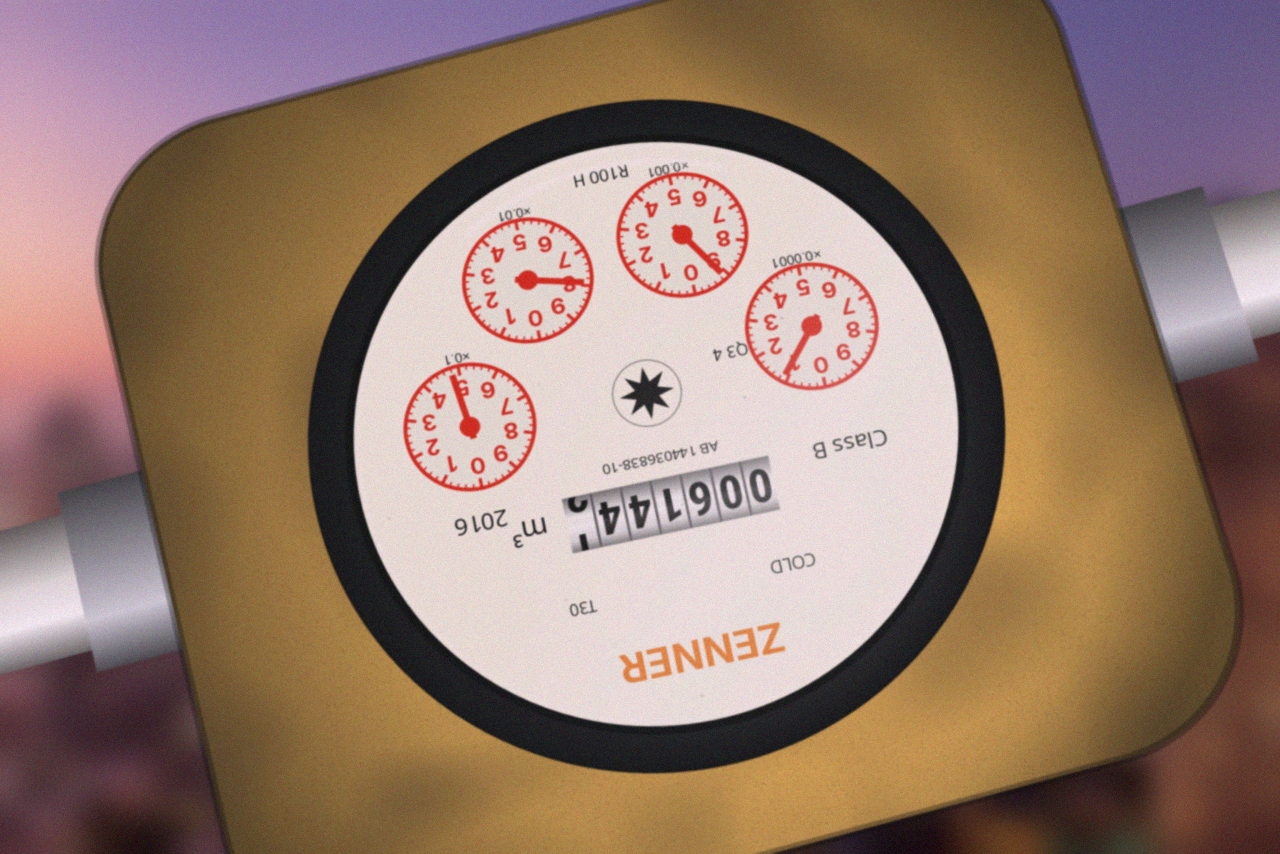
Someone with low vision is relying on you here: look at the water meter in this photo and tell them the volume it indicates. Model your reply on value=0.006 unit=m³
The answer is value=61441.4791 unit=m³
